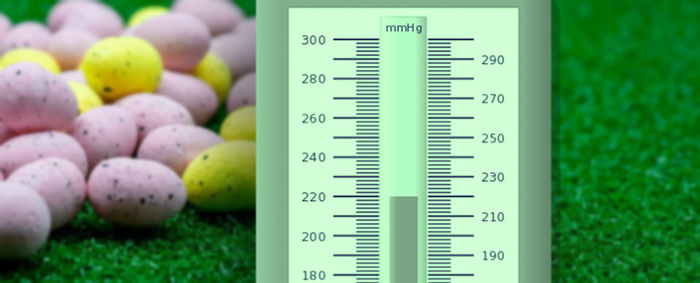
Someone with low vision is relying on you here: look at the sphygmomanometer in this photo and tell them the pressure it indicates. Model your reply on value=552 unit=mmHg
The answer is value=220 unit=mmHg
